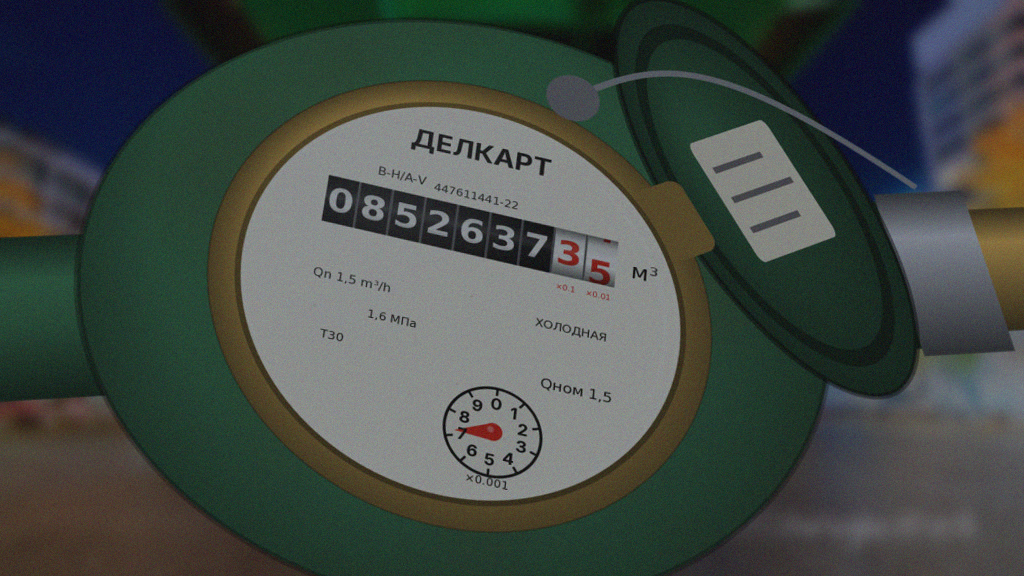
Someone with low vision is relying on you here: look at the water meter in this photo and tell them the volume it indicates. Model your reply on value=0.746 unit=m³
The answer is value=852637.347 unit=m³
